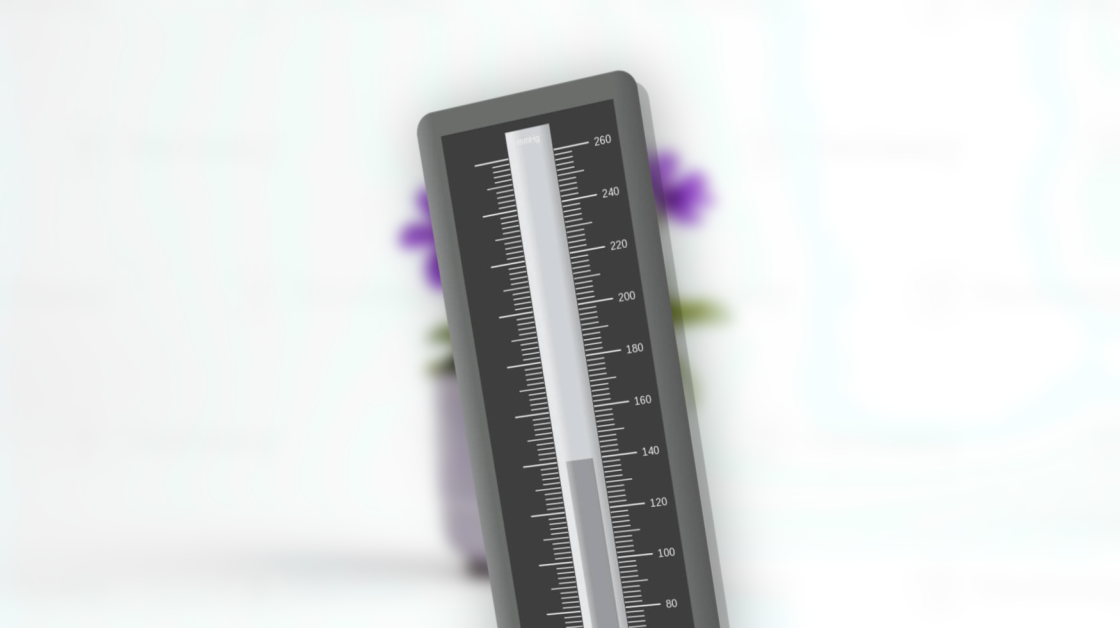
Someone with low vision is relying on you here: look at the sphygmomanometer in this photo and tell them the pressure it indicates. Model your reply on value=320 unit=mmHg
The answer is value=140 unit=mmHg
